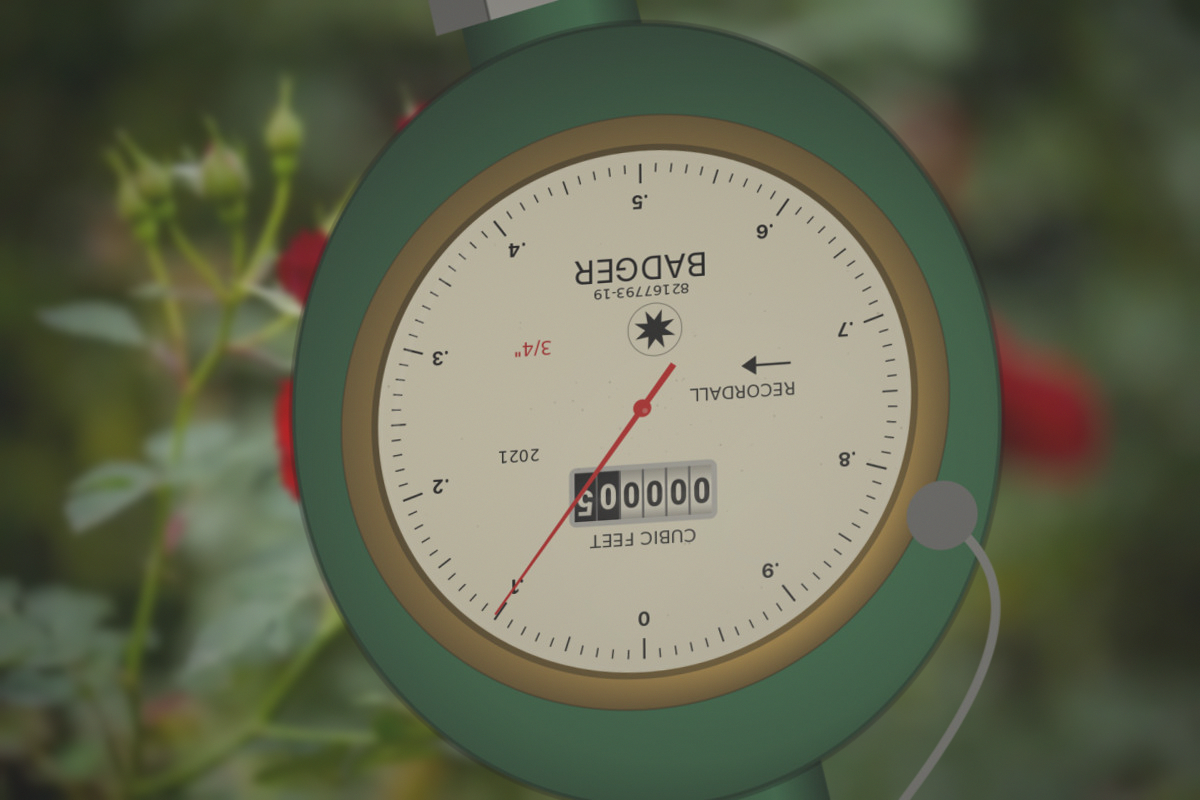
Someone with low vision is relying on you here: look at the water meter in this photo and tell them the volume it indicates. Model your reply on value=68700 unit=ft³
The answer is value=5.10 unit=ft³
